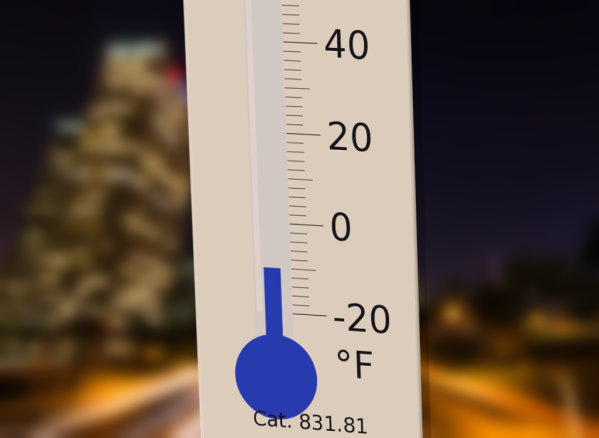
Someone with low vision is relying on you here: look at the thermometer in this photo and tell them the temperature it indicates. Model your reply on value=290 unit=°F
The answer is value=-10 unit=°F
